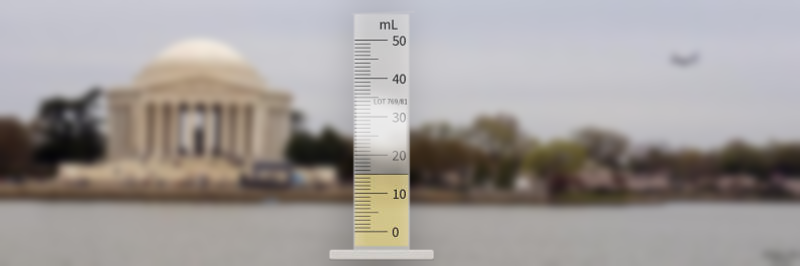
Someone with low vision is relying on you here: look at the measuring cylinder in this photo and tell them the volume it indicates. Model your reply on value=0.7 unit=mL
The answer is value=15 unit=mL
